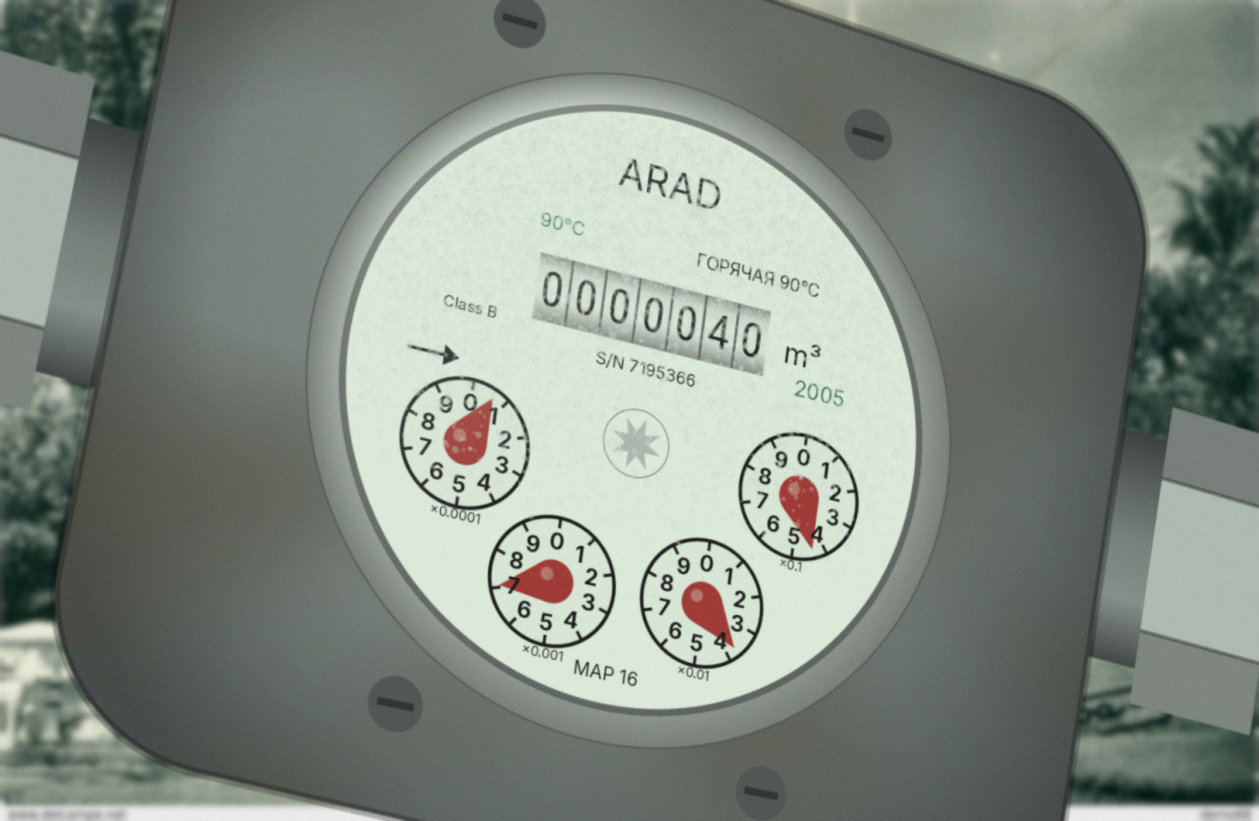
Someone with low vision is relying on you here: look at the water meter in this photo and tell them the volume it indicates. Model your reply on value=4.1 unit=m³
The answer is value=40.4370 unit=m³
